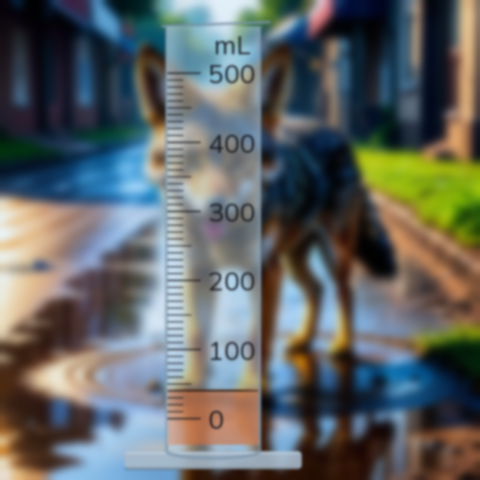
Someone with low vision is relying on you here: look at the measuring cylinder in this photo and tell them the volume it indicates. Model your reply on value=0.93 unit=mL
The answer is value=40 unit=mL
